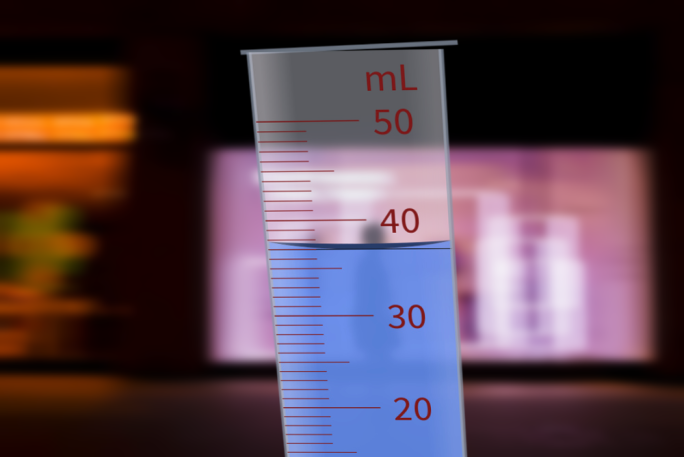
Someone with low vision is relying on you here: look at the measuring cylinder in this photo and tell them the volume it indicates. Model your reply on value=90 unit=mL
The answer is value=37 unit=mL
